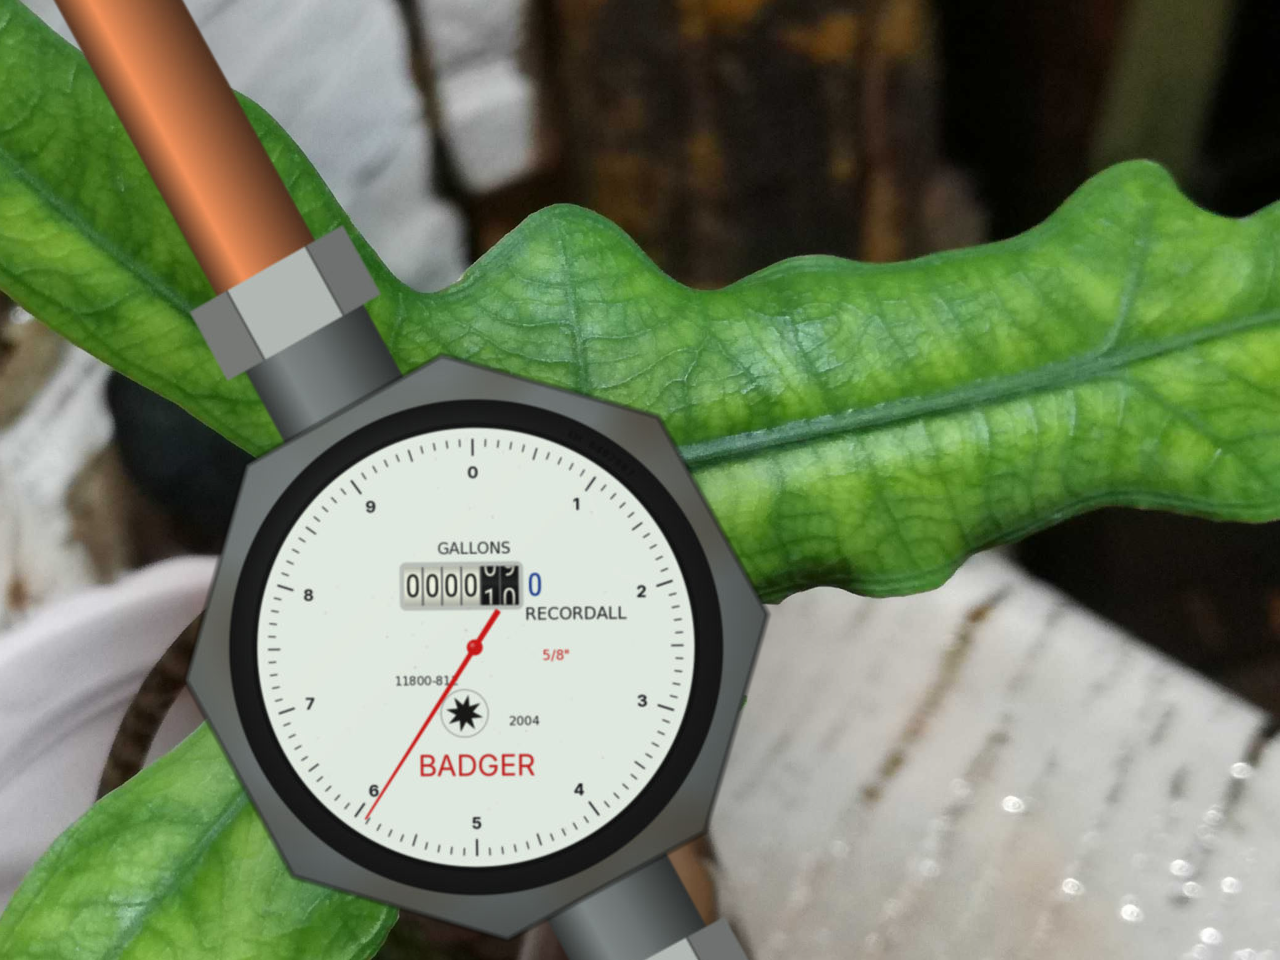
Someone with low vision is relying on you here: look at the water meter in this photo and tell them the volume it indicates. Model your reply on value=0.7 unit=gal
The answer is value=95.9 unit=gal
